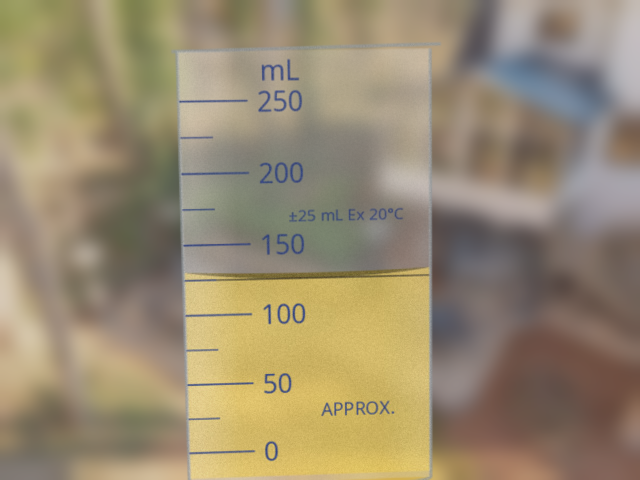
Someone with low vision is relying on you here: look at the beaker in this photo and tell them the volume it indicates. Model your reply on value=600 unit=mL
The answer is value=125 unit=mL
